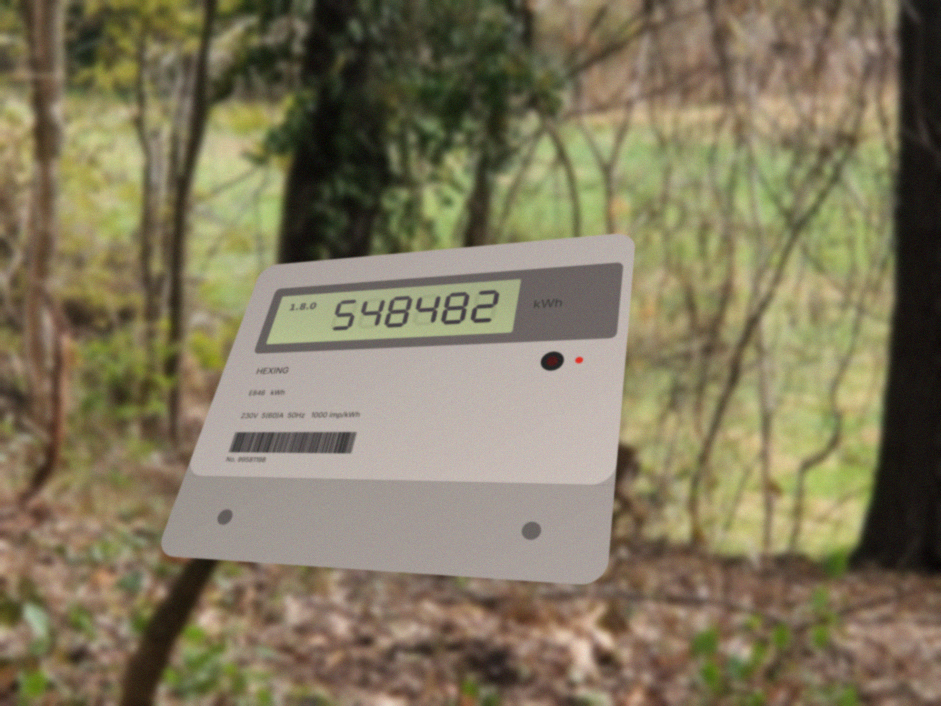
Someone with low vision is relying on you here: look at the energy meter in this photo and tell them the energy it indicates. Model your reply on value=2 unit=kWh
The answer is value=548482 unit=kWh
